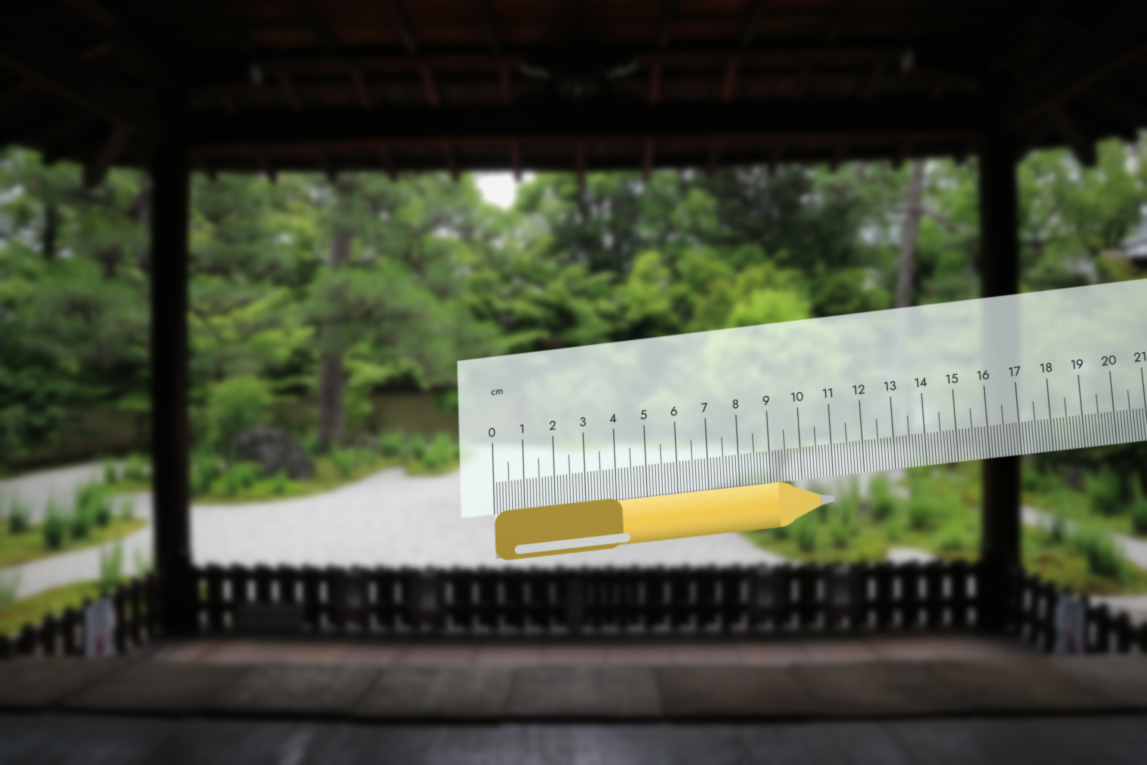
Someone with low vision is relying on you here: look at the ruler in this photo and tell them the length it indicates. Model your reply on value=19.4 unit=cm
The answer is value=11 unit=cm
